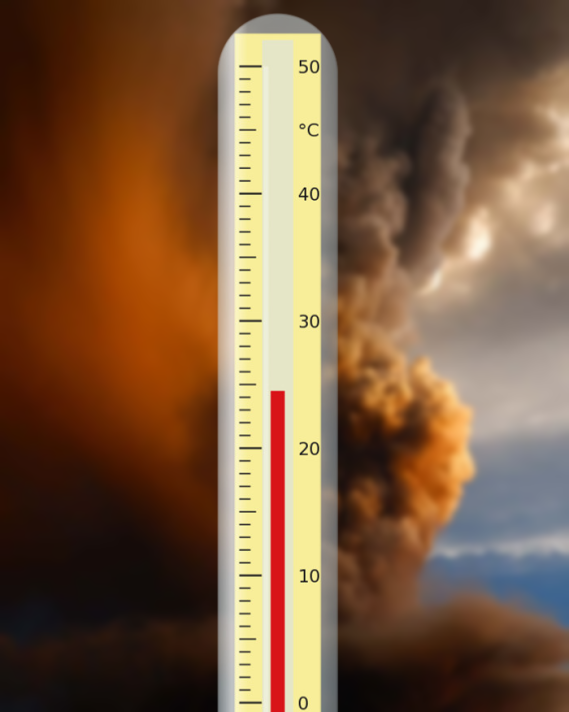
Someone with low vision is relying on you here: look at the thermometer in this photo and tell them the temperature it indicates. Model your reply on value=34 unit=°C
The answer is value=24.5 unit=°C
